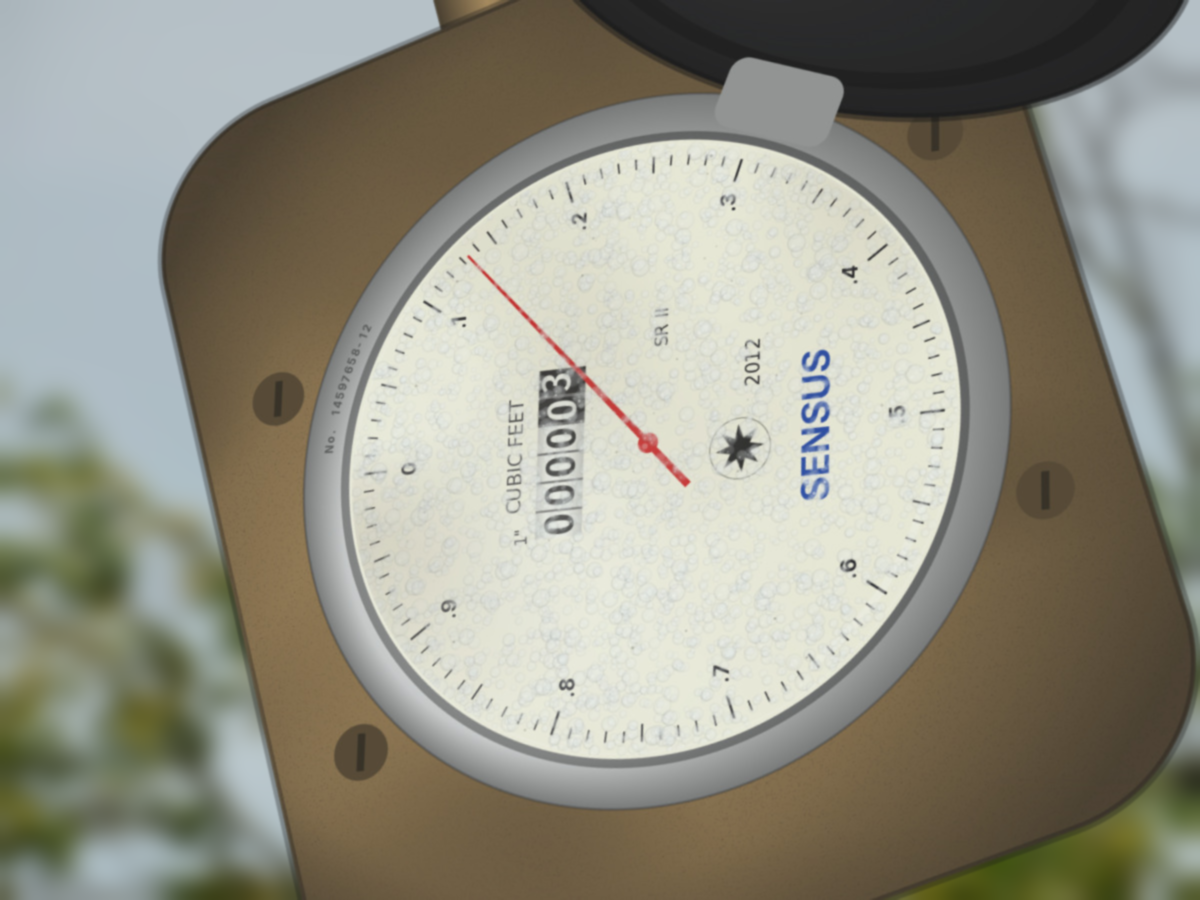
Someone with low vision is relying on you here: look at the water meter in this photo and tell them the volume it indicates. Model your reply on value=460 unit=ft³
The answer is value=3.13 unit=ft³
